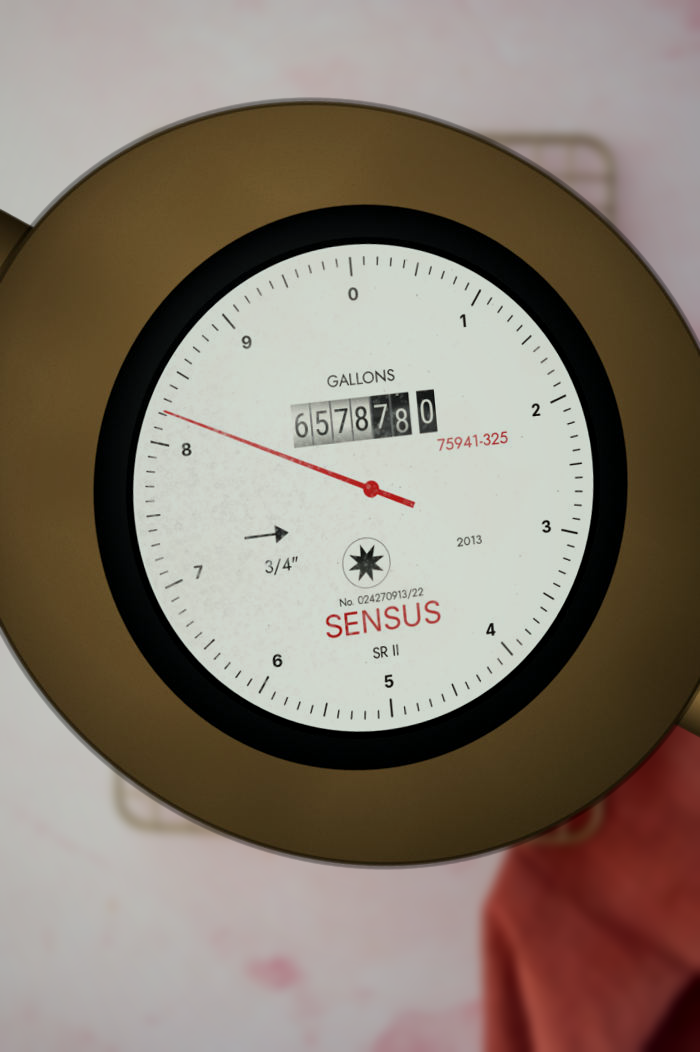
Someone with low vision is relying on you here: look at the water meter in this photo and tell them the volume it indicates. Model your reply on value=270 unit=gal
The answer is value=6578778.2 unit=gal
